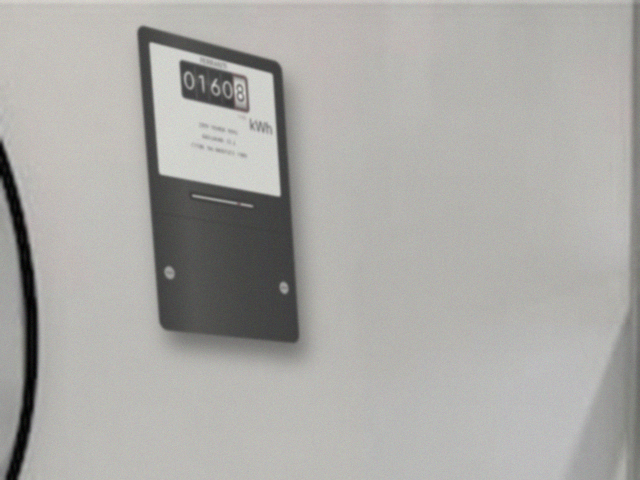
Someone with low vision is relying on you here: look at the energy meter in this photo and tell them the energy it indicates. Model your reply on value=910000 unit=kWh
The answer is value=160.8 unit=kWh
